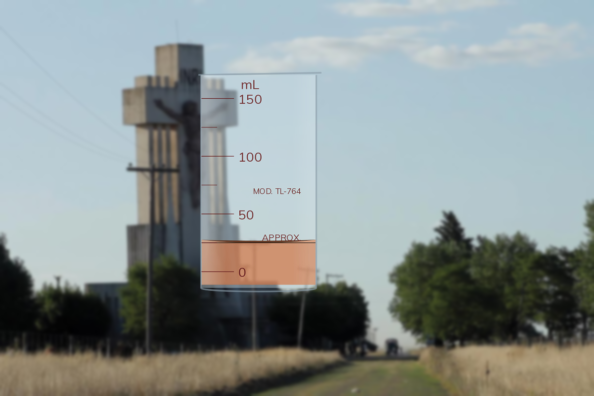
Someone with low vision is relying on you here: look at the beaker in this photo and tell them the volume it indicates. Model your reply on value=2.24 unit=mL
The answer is value=25 unit=mL
